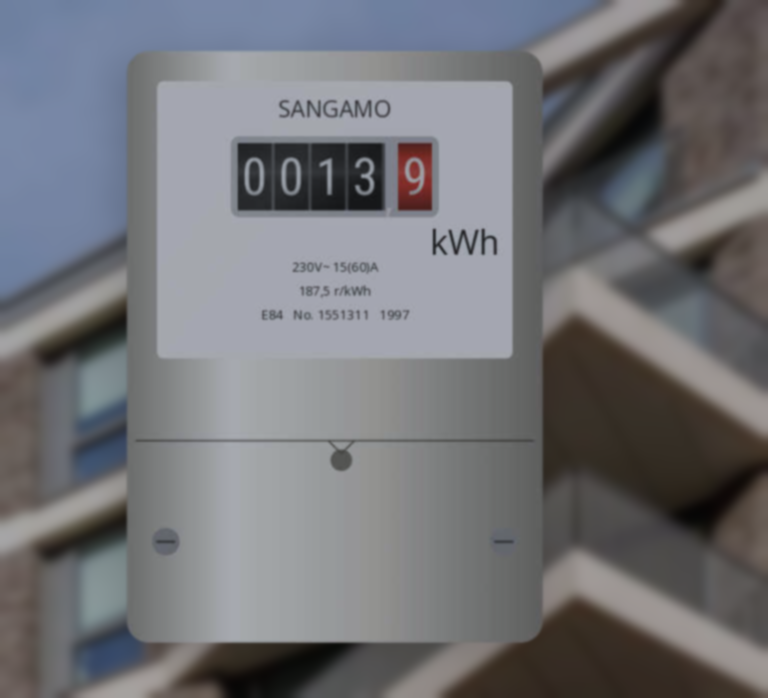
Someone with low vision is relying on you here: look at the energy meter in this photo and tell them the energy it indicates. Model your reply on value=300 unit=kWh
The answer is value=13.9 unit=kWh
